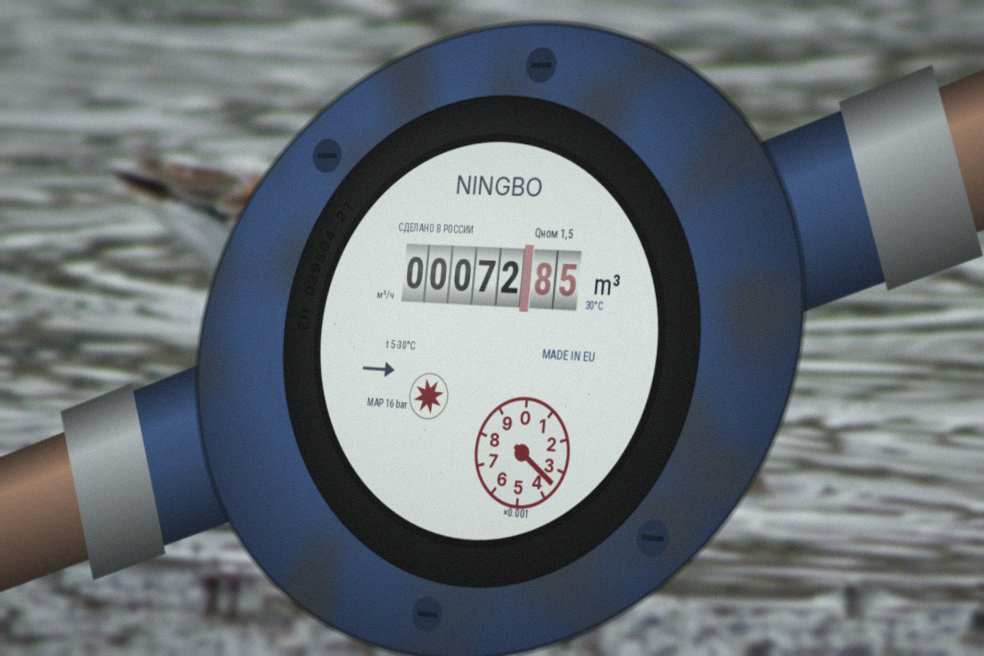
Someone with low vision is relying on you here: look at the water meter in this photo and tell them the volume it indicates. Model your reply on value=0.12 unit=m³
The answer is value=72.853 unit=m³
